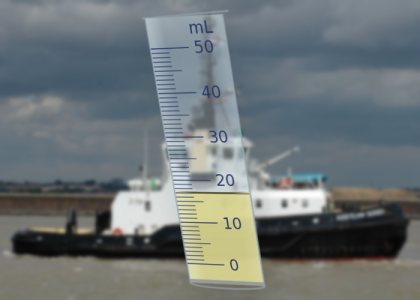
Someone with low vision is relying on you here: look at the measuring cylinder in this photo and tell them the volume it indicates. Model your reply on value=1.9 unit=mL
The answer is value=17 unit=mL
